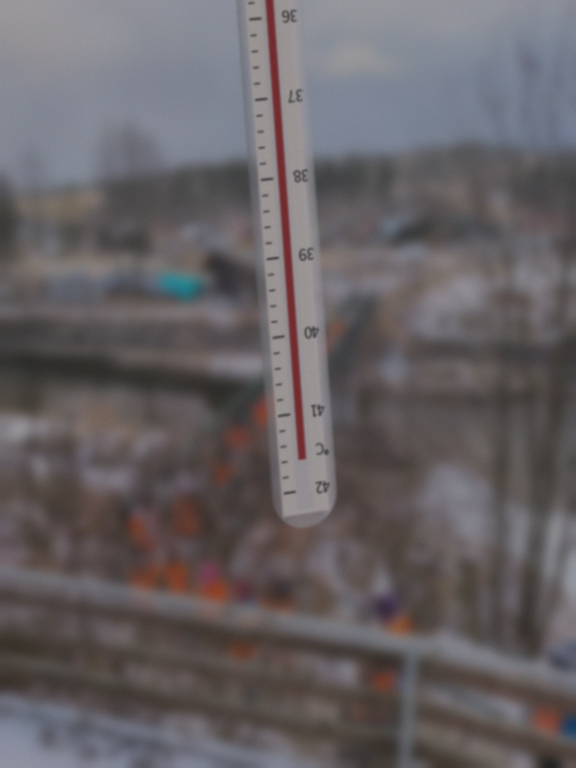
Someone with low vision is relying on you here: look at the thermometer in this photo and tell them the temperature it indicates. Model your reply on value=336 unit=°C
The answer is value=41.6 unit=°C
